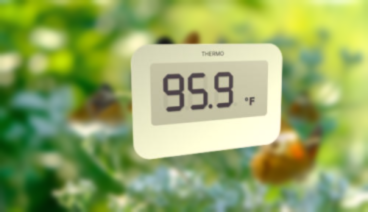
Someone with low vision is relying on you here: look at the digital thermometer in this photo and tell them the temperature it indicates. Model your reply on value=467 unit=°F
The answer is value=95.9 unit=°F
